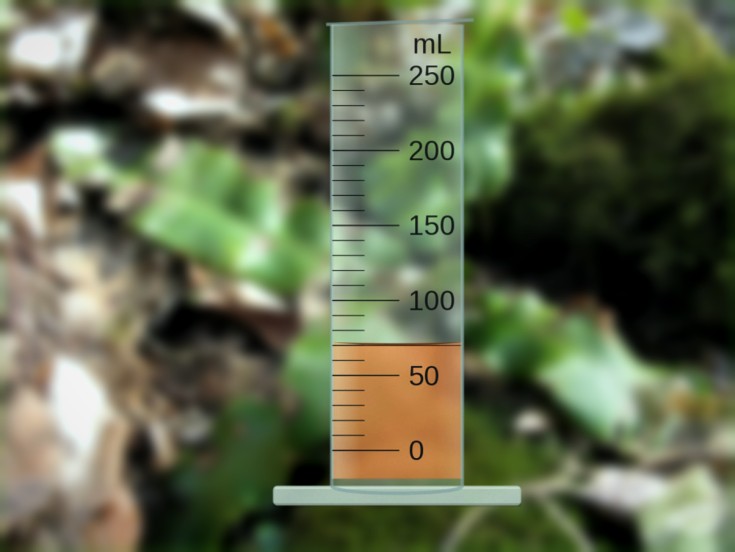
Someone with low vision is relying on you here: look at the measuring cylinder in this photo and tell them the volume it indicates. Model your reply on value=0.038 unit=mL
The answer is value=70 unit=mL
